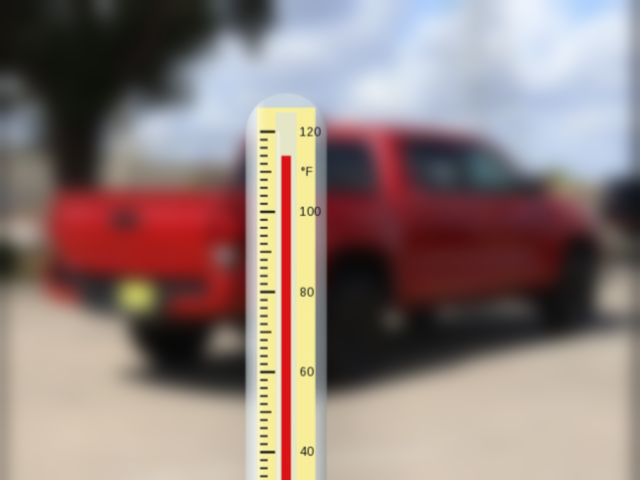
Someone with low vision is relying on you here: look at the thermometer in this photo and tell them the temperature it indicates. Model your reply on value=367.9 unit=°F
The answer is value=114 unit=°F
